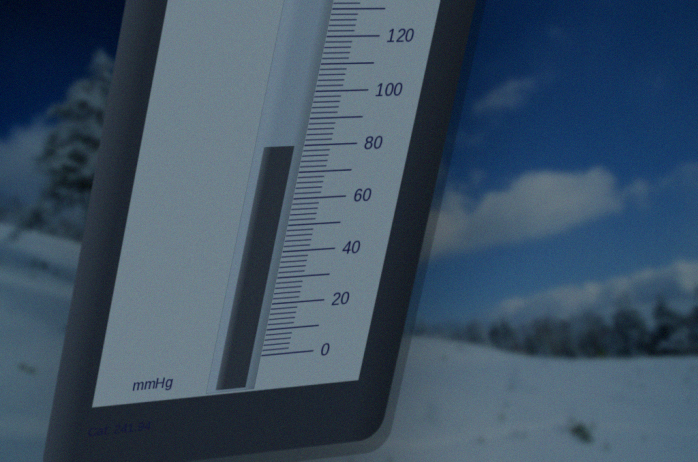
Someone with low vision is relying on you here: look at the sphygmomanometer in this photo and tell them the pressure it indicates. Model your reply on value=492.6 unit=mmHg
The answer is value=80 unit=mmHg
